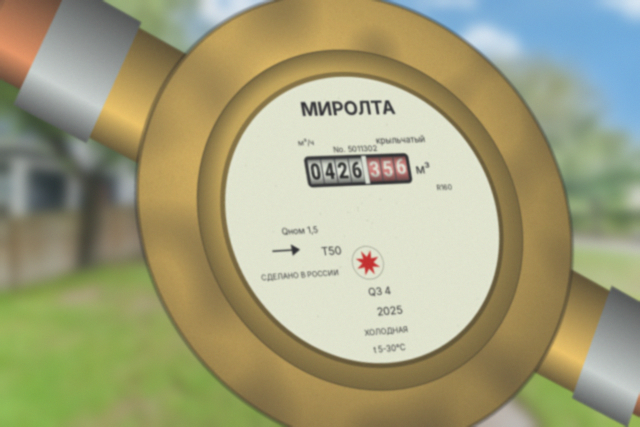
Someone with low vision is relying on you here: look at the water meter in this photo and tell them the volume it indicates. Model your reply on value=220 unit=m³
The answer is value=426.356 unit=m³
